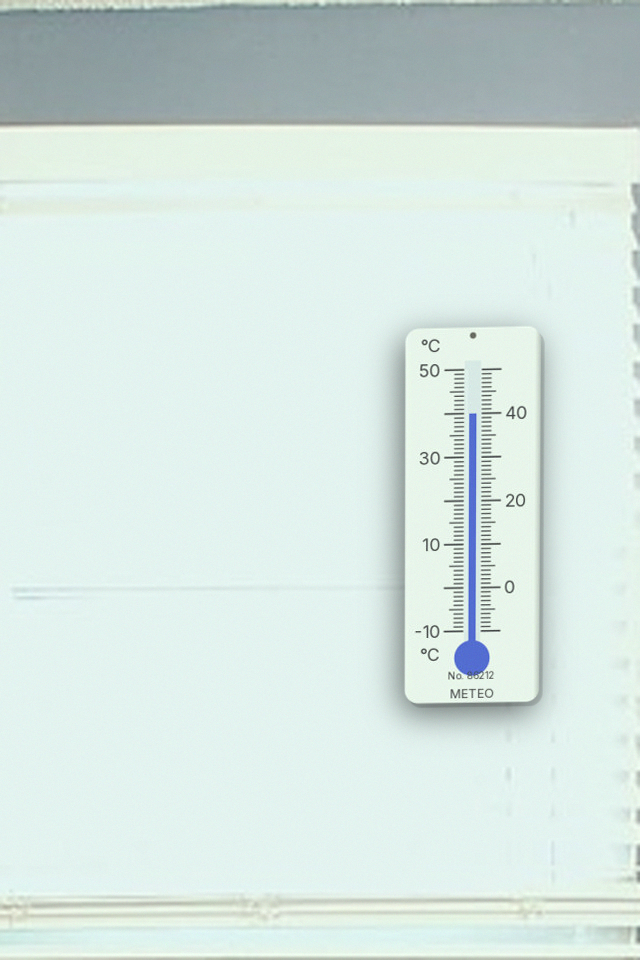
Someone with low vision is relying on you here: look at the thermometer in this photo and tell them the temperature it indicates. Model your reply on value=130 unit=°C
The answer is value=40 unit=°C
